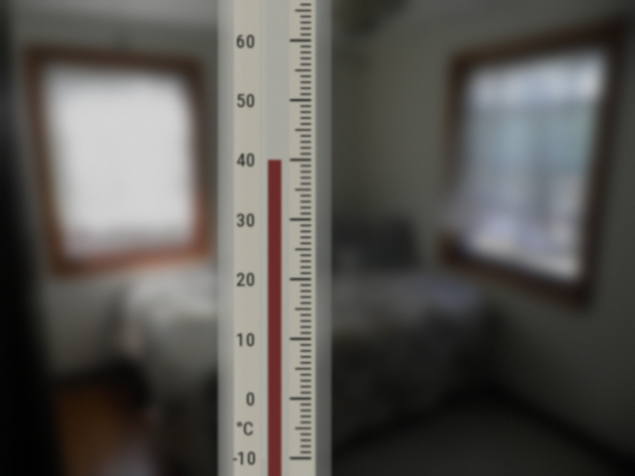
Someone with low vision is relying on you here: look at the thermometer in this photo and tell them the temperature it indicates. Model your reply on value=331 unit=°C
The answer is value=40 unit=°C
